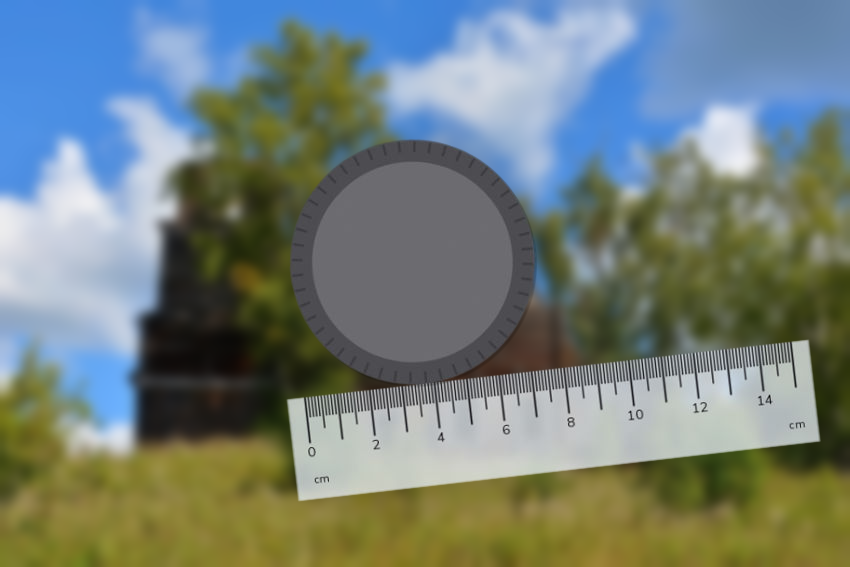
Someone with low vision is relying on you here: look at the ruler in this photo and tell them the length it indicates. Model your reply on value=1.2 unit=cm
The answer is value=7.5 unit=cm
